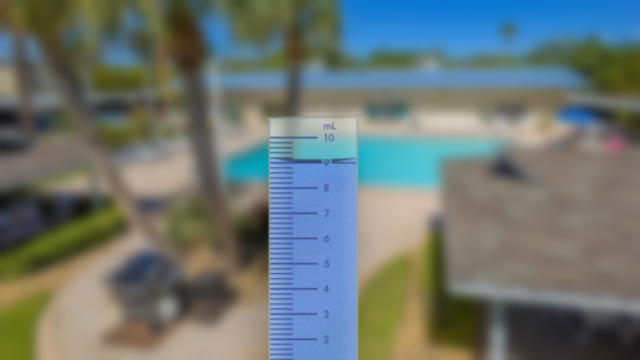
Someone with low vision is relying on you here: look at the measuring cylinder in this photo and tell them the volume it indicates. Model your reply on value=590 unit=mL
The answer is value=9 unit=mL
